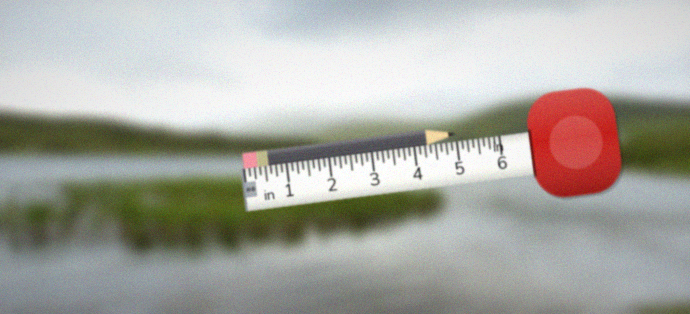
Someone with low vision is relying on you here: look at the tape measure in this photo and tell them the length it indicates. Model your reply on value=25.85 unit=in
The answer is value=5 unit=in
